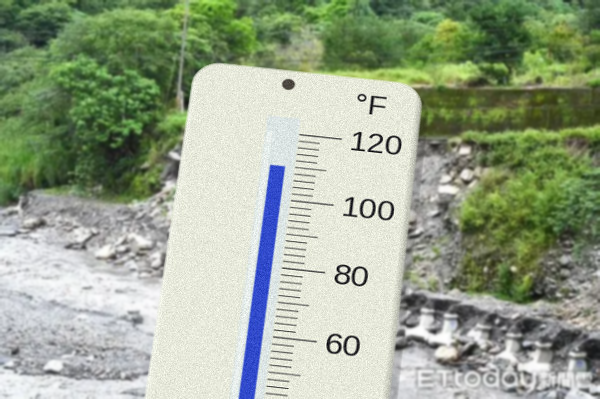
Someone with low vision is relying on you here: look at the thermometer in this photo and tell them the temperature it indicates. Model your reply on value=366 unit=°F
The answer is value=110 unit=°F
